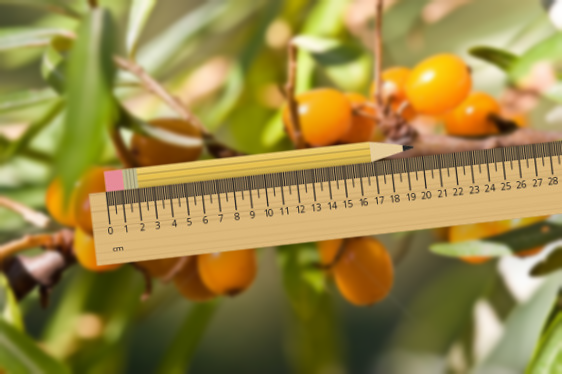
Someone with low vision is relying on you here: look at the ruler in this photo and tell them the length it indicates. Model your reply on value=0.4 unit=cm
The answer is value=19.5 unit=cm
